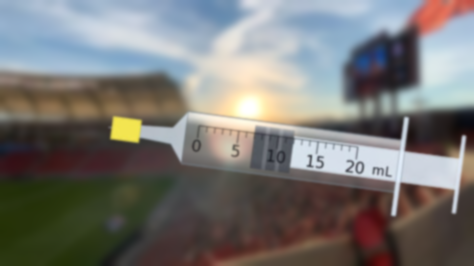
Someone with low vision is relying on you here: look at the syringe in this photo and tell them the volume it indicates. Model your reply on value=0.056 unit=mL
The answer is value=7 unit=mL
